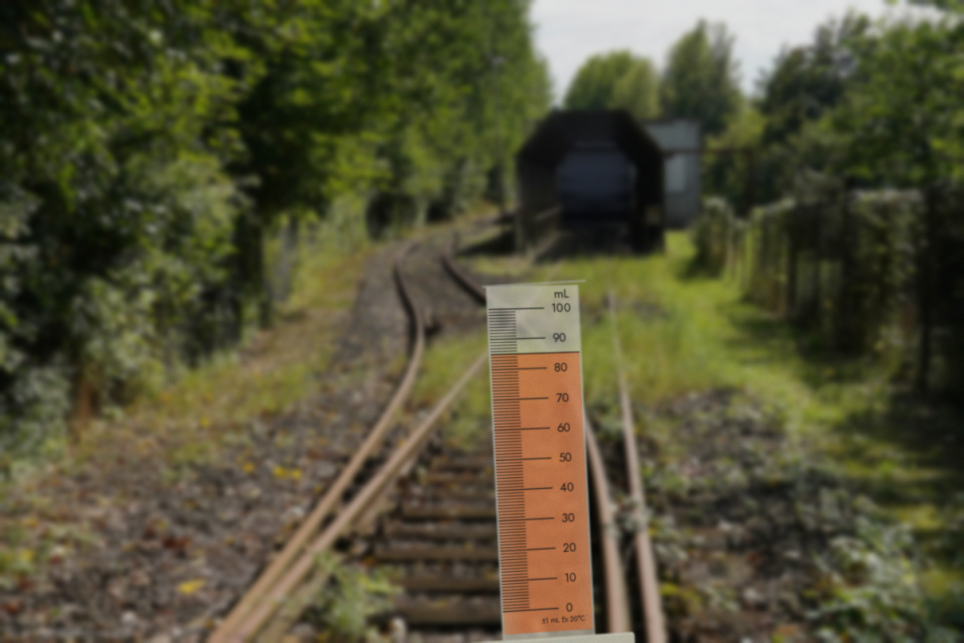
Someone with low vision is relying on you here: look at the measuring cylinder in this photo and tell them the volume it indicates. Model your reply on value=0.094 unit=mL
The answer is value=85 unit=mL
